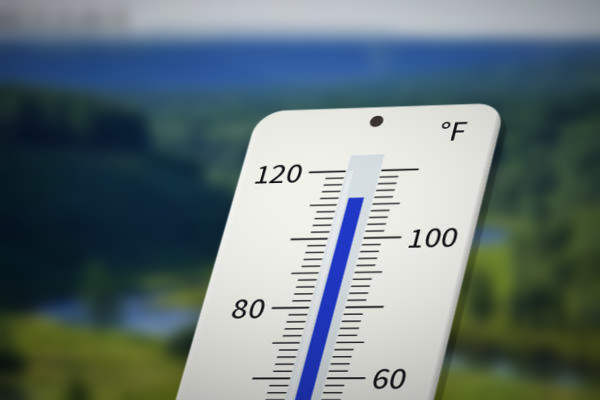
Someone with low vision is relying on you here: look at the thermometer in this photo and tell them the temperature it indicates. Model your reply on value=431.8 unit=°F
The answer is value=112 unit=°F
